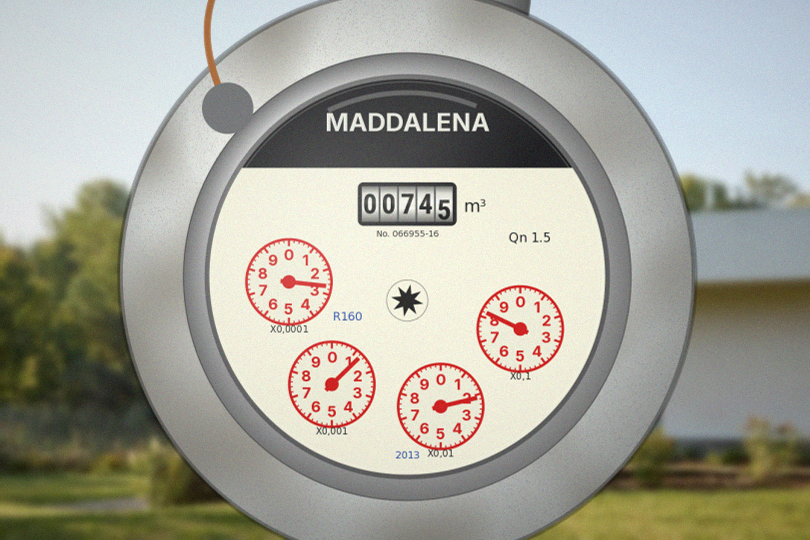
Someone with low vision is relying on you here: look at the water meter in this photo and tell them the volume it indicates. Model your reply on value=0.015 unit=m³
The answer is value=744.8212 unit=m³
